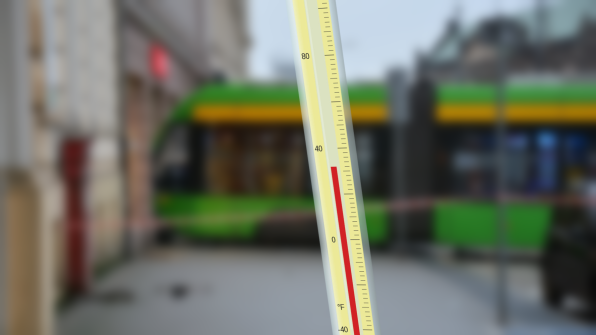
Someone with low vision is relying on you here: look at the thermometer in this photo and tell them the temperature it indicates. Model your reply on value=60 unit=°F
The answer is value=32 unit=°F
